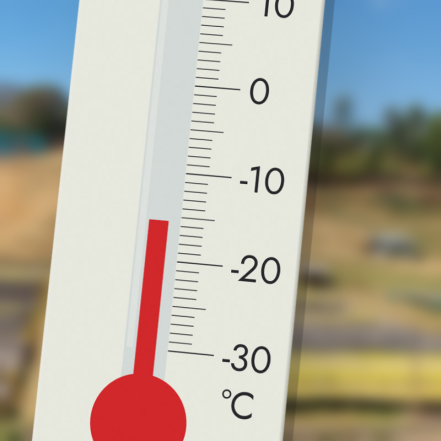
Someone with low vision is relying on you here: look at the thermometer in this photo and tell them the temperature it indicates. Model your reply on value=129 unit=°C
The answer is value=-15.5 unit=°C
